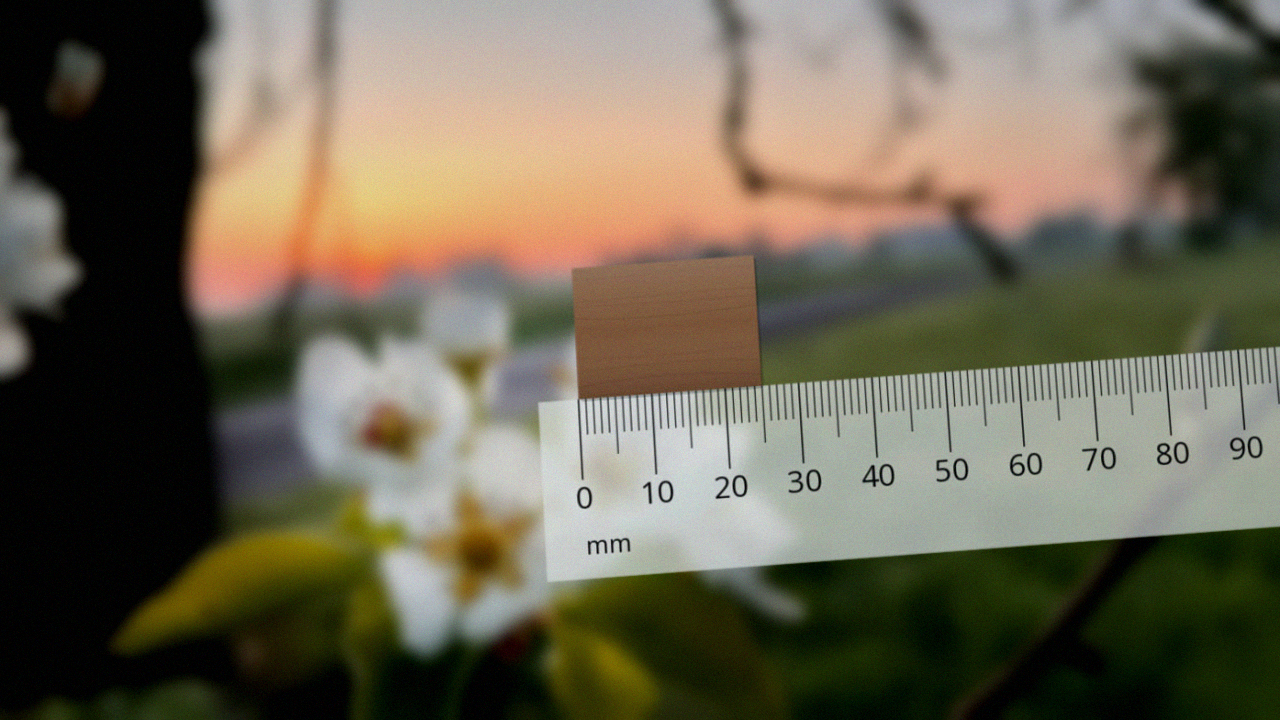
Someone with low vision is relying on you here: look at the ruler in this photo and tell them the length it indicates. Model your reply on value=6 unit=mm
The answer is value=25 unit=mm
